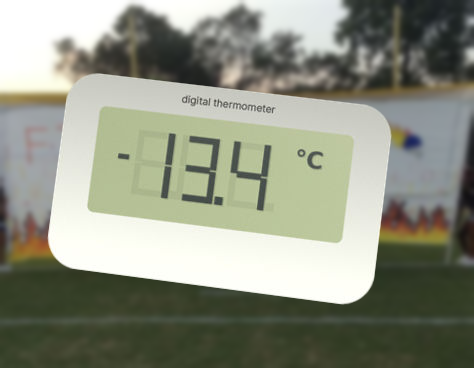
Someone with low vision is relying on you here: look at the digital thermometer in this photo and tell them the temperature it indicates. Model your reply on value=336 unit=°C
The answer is value=-13.4 unit=°C
